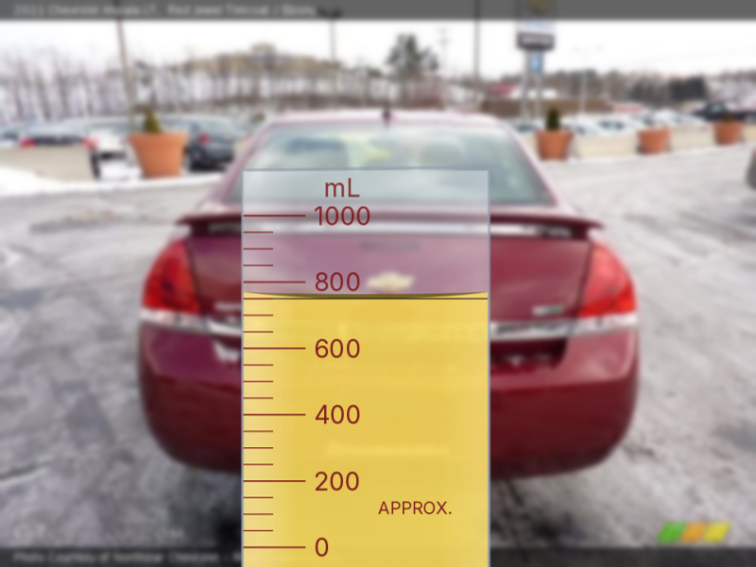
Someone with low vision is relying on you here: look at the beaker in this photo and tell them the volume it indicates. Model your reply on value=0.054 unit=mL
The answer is value=750 unit=mL
